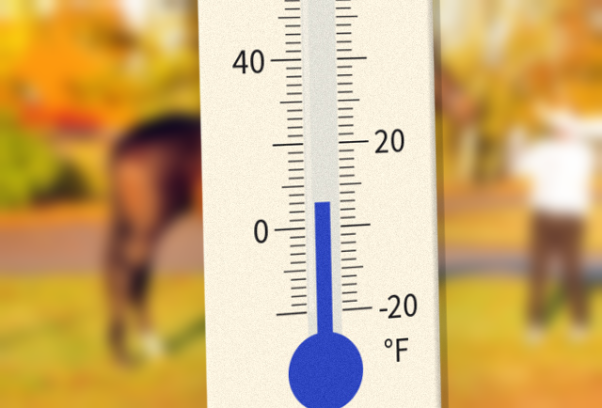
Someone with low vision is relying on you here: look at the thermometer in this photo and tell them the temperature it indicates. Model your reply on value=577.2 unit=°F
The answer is value=6 unit=°F
